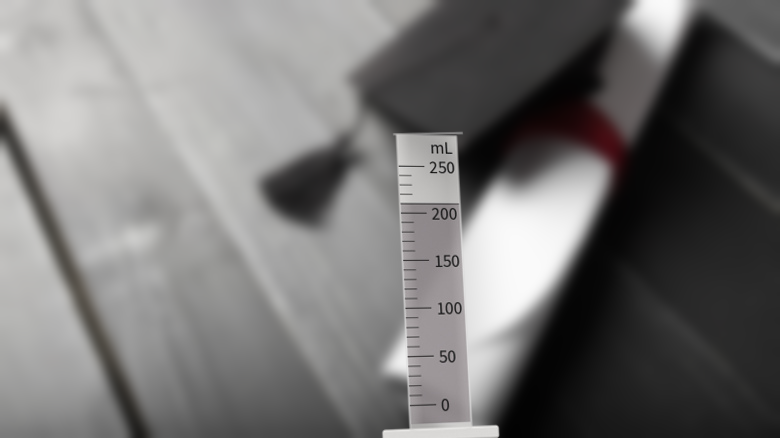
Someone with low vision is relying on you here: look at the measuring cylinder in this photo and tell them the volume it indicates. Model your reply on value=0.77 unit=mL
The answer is value=210 unit=mL
